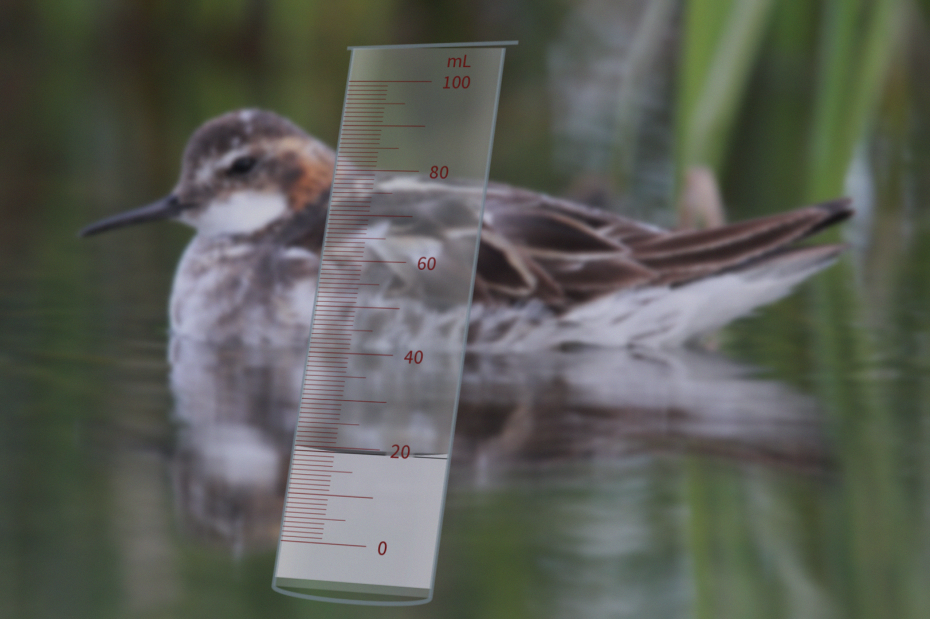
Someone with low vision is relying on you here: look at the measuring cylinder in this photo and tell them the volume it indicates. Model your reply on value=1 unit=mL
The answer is value=19 unit=mL
